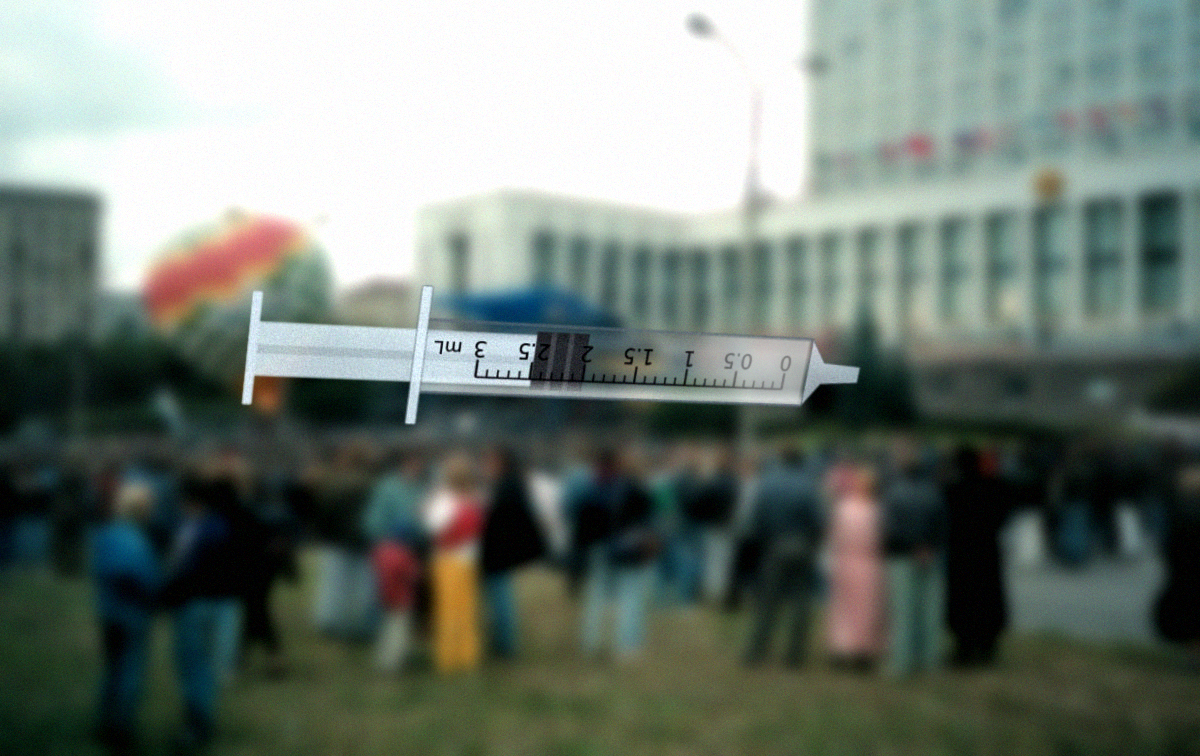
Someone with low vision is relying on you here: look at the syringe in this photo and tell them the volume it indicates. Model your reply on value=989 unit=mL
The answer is value=2 unit=mL
